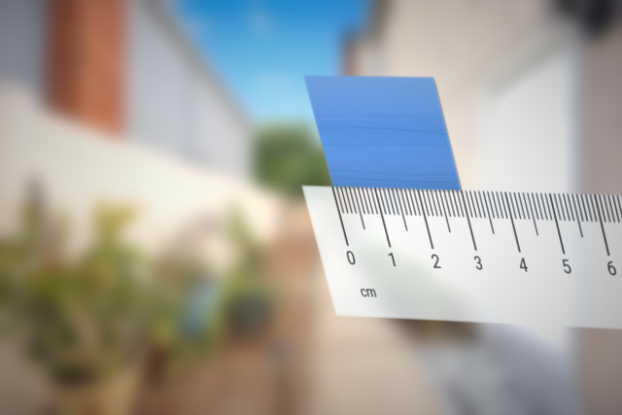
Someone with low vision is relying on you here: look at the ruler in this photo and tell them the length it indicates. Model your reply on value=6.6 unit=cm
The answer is value=3 unit=cm
